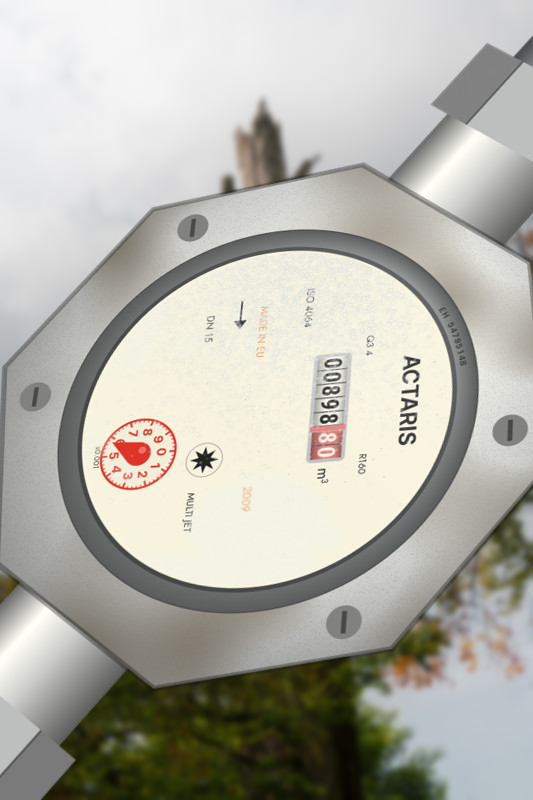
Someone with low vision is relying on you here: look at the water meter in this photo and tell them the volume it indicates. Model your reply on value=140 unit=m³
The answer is value=898.805 unit=m³
